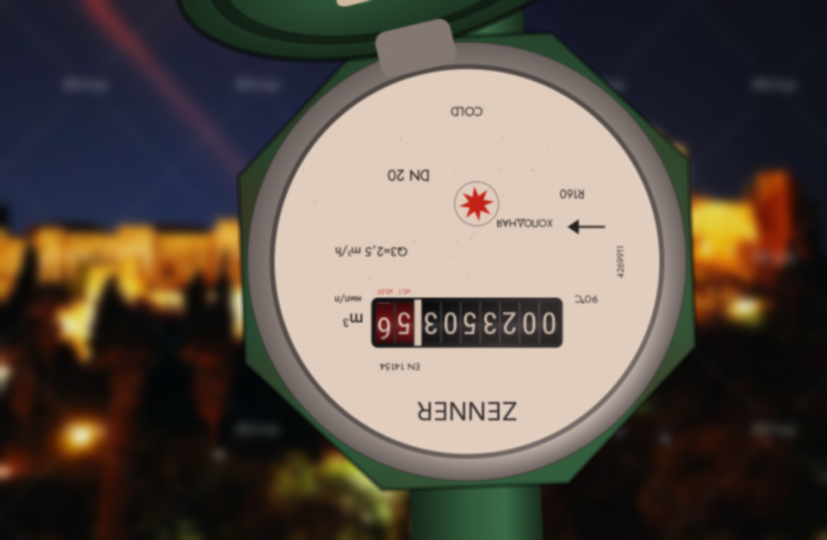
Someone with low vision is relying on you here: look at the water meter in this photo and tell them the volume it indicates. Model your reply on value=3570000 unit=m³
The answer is value=23503.56 unit=m³
